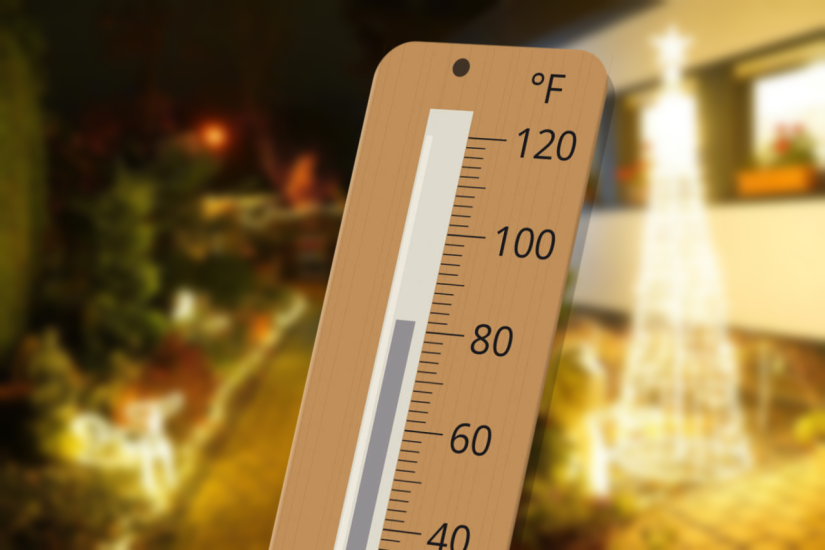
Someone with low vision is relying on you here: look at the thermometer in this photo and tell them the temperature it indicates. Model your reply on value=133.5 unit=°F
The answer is value=82 unit=°F
